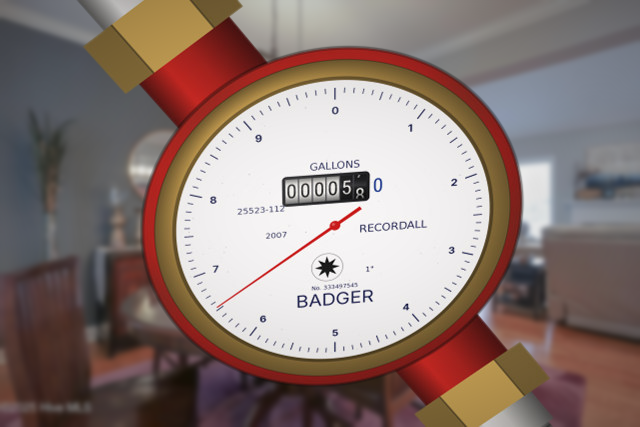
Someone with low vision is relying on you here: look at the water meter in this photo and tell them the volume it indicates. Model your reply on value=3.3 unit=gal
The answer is value=576.5 unit=gal
